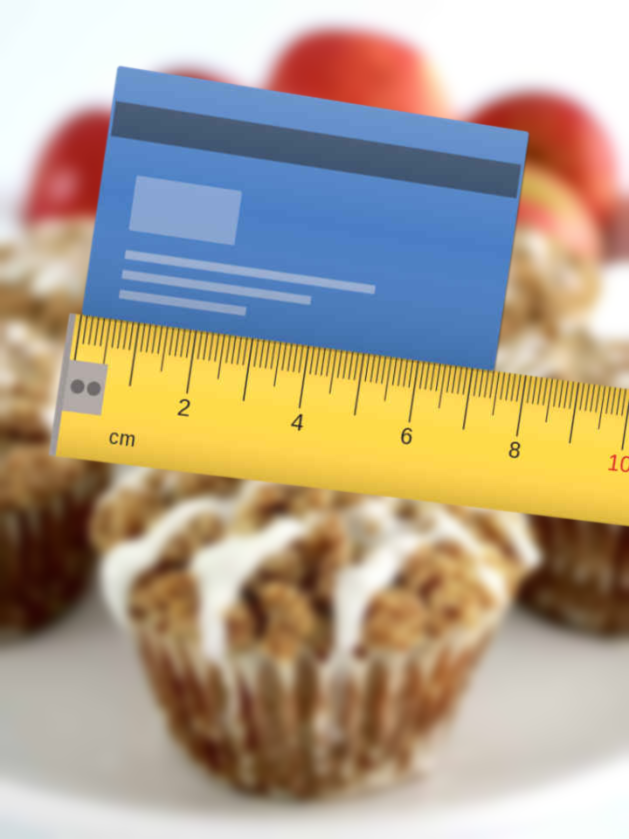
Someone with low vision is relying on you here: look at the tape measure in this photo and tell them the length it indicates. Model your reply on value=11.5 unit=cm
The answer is value=7.4 unit=cm
